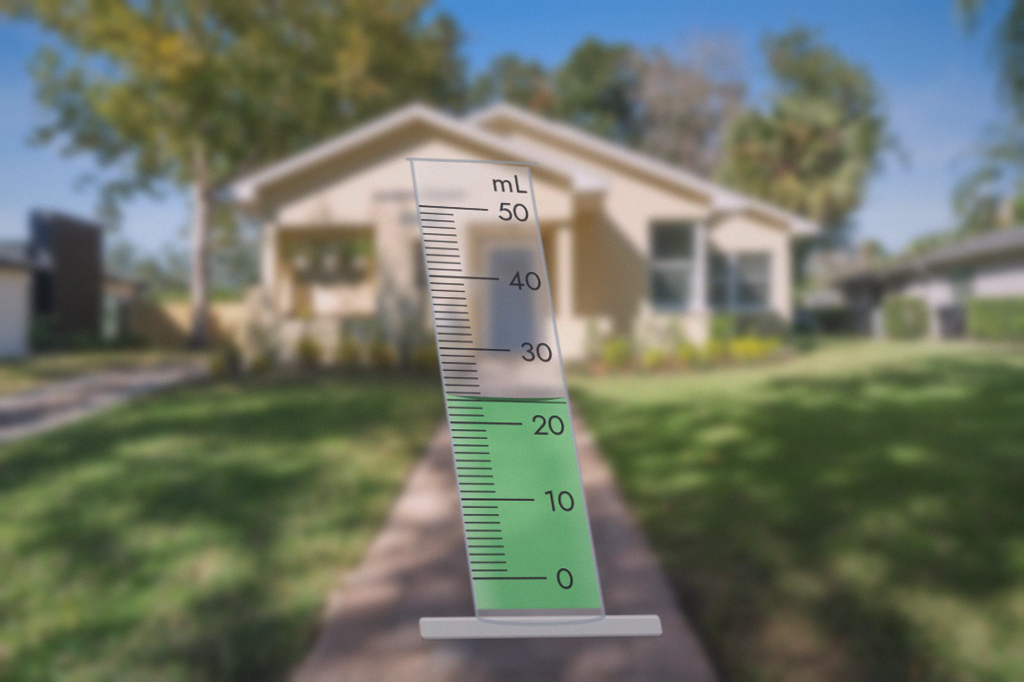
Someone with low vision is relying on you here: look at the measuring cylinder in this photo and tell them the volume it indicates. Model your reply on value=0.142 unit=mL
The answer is value=23 unit=mL
